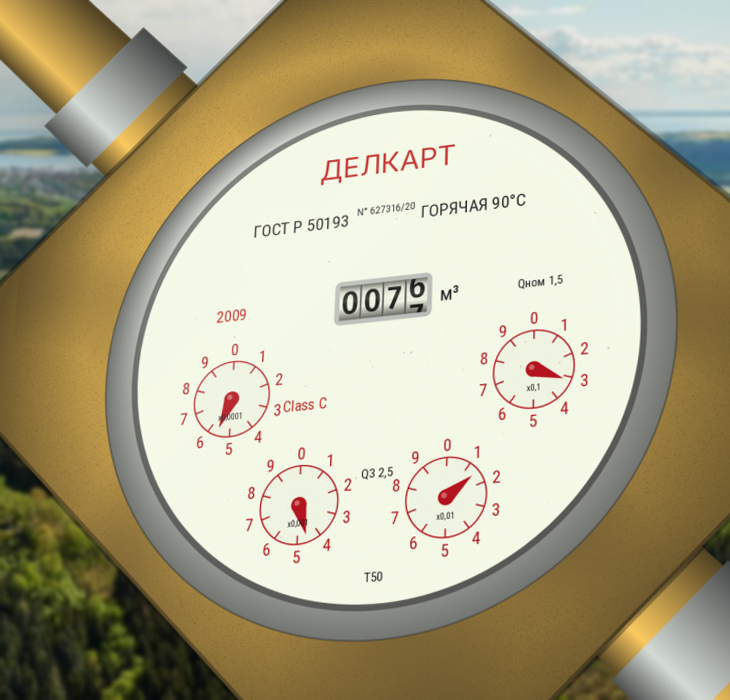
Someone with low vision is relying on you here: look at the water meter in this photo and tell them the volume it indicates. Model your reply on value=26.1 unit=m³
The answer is value=76.3145 unit=m³
